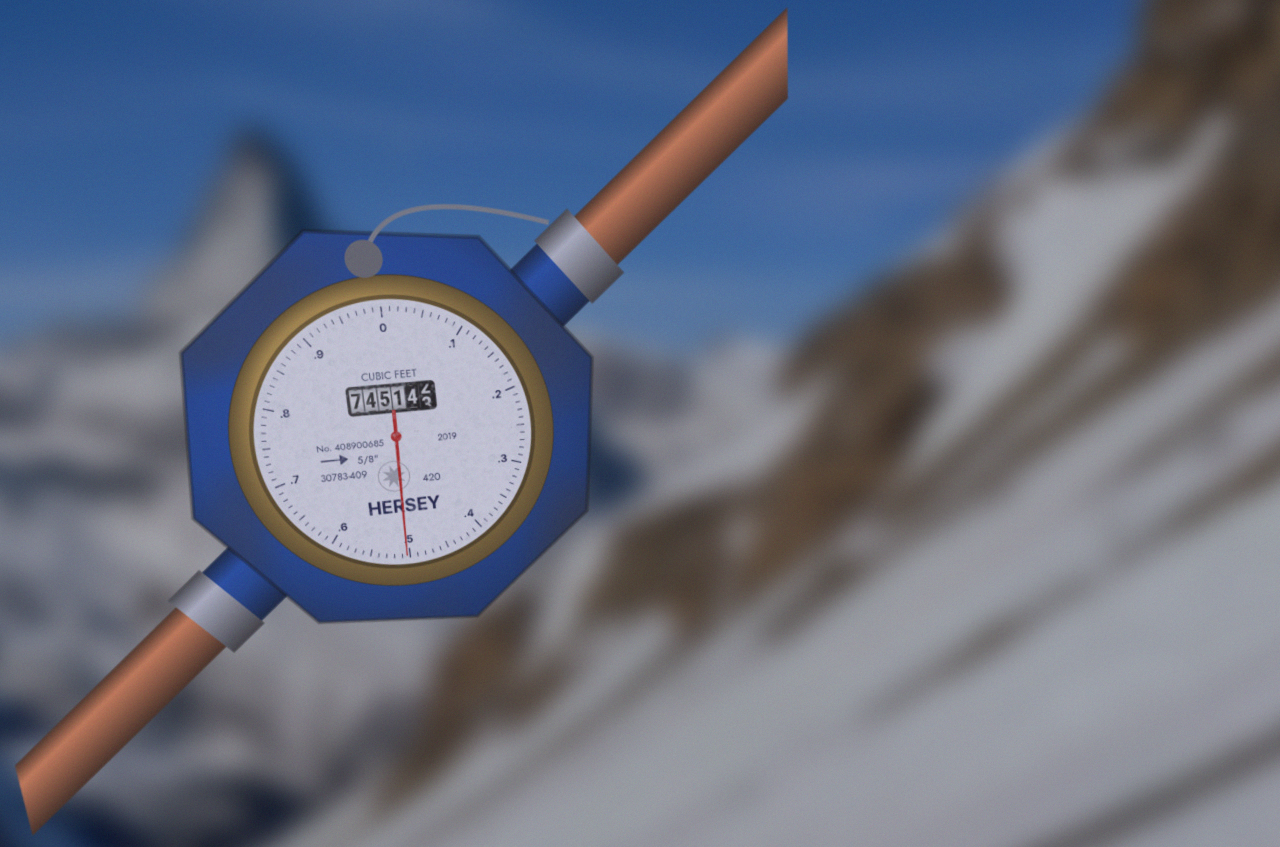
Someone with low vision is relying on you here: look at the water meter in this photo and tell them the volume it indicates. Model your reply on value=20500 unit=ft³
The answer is value=745142.50 unit=ft³
